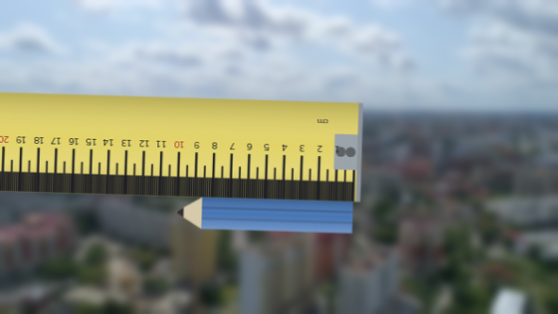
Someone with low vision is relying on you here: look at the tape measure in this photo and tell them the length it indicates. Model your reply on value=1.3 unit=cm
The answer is value=10 unit=cm
